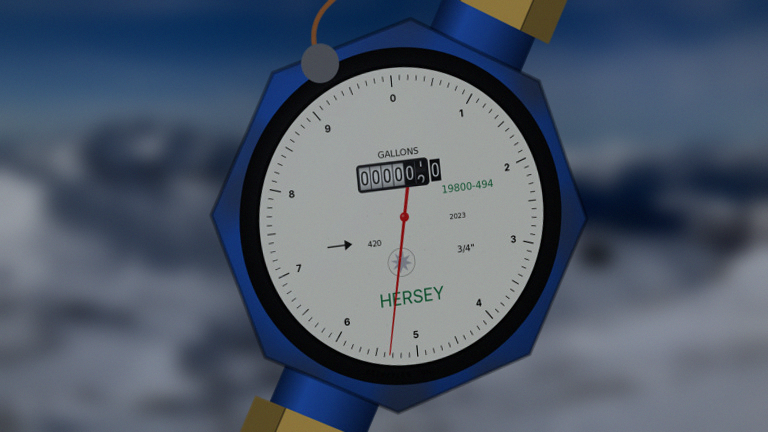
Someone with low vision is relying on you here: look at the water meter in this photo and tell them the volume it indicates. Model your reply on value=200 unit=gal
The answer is value=15.3 unit=gal
